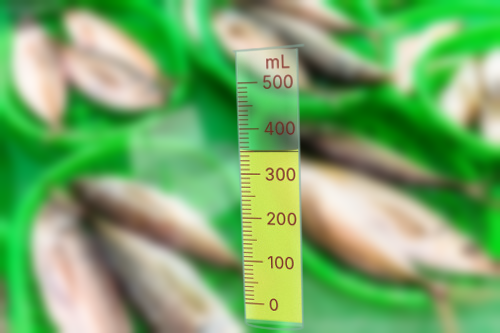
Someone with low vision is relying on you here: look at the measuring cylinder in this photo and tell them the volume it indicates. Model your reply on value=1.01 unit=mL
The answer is value=350 unit=mL
